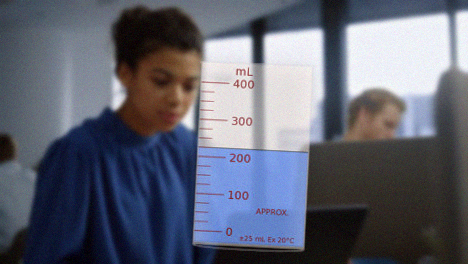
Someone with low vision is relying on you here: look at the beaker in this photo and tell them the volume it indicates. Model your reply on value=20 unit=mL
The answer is value=225 unit=mL
